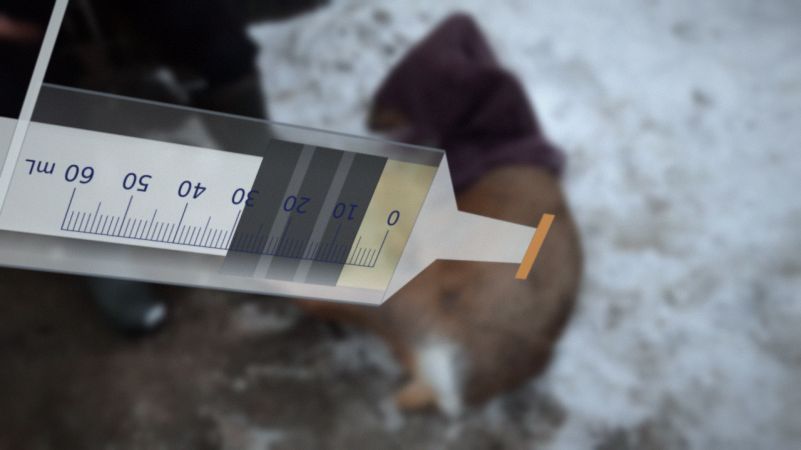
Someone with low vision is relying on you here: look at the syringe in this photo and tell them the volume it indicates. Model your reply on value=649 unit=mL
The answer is value=6 unit=mL
